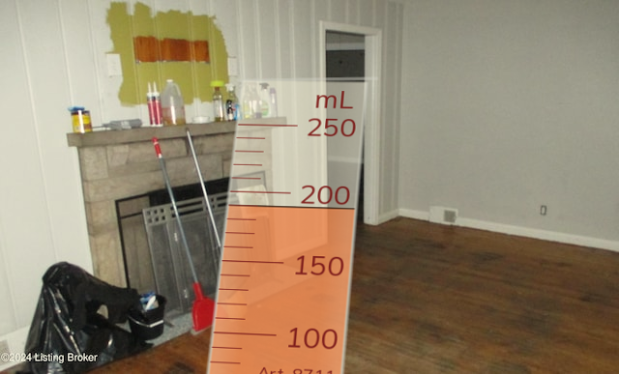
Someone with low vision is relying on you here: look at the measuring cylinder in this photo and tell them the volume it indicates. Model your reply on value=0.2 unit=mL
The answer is value=190 unit=mL
